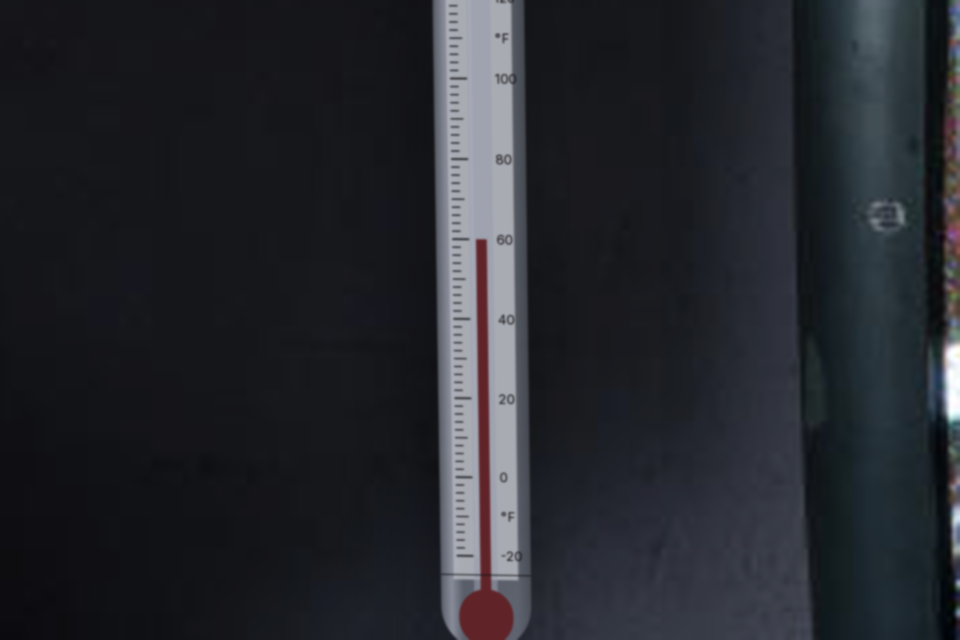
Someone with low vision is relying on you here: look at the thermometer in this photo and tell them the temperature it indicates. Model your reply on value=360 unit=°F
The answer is value=60 unit=°F
